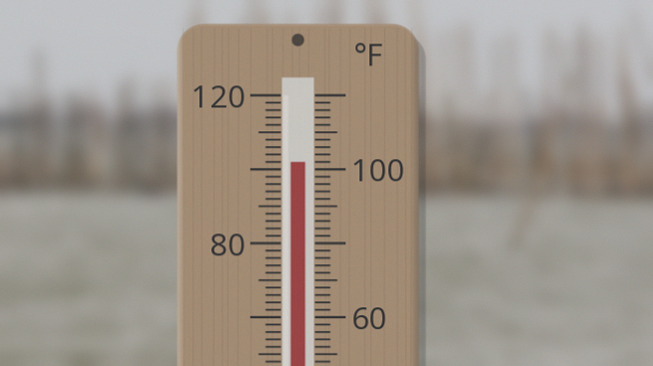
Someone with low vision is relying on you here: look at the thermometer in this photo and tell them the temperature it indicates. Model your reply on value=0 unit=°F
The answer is value=102 unit=°F
